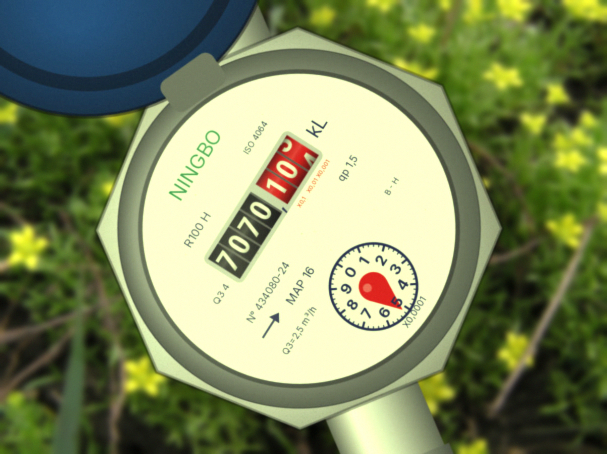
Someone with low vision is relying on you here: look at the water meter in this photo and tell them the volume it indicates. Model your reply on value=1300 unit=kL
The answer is value=7070.1035 unit=kL
